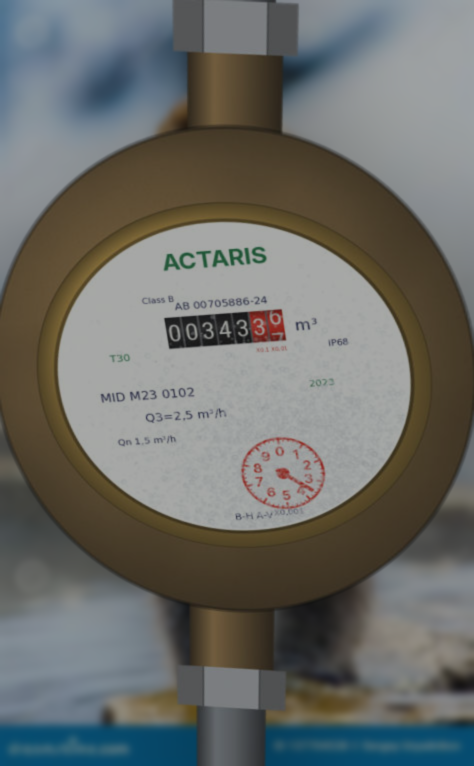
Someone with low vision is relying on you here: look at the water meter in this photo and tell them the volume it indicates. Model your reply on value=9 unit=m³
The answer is value=343.363 unit=m³
